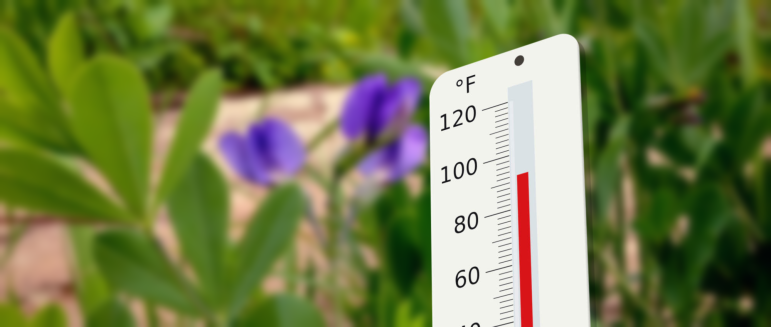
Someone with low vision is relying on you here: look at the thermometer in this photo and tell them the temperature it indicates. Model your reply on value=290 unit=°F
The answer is value=92 unit=°F
